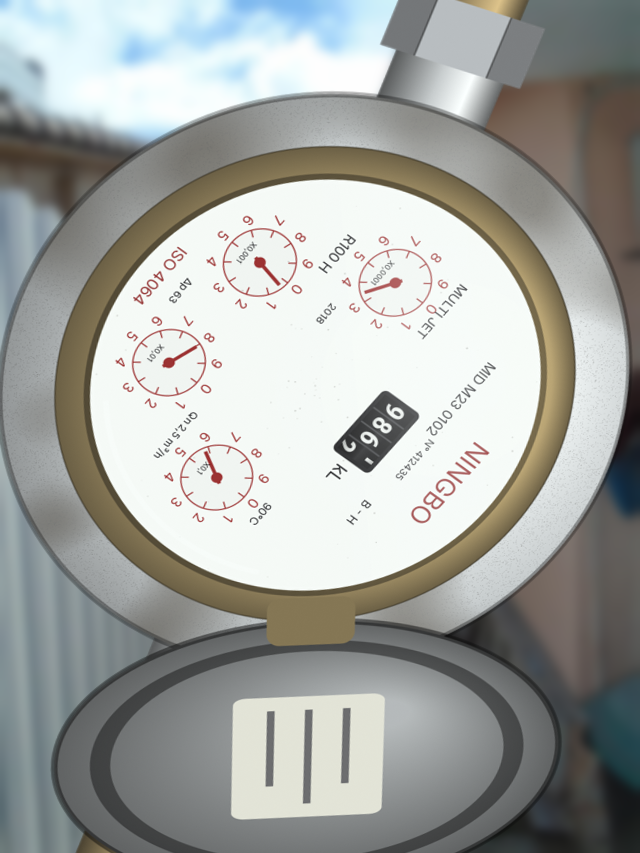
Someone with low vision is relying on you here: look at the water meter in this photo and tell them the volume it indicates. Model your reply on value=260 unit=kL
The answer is value=9861.5803 unit=kL
